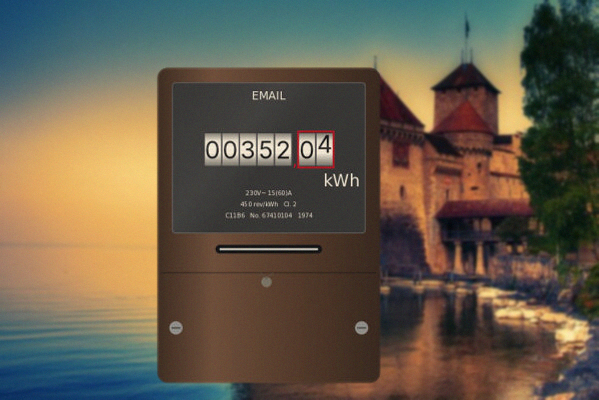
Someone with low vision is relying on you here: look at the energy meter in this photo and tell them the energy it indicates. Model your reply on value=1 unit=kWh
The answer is value=352.04 unit=kWh
